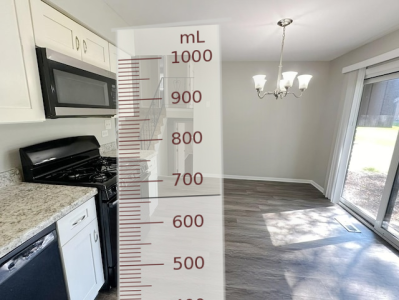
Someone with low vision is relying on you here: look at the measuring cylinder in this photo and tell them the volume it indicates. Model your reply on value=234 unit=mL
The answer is value=660 unit=mL
